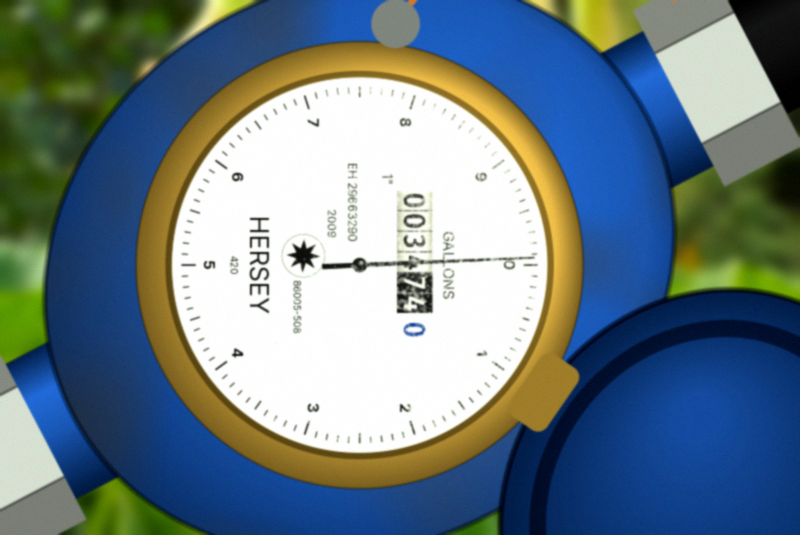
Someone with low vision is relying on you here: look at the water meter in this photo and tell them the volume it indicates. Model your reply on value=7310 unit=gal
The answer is value=34739.9 unit=gal
